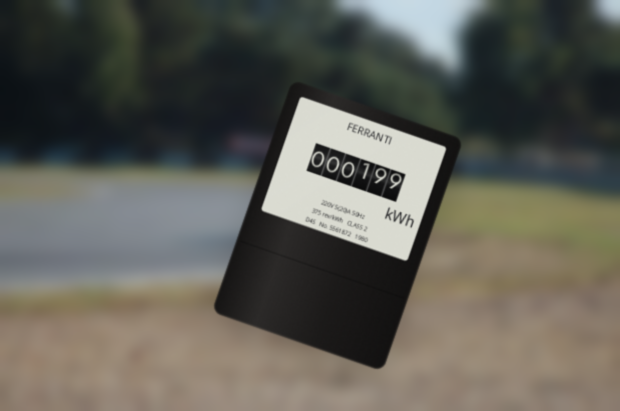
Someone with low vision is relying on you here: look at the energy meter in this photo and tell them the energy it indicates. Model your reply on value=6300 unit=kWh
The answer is value=199 unit=kWh
